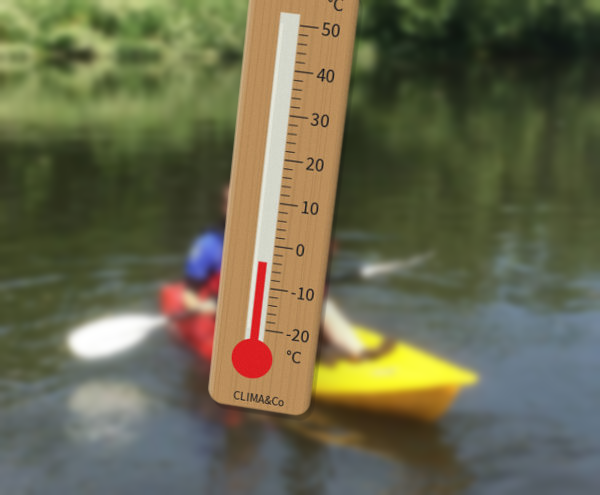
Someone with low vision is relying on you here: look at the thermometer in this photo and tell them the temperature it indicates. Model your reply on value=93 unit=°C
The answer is value=-4 unit=°C
